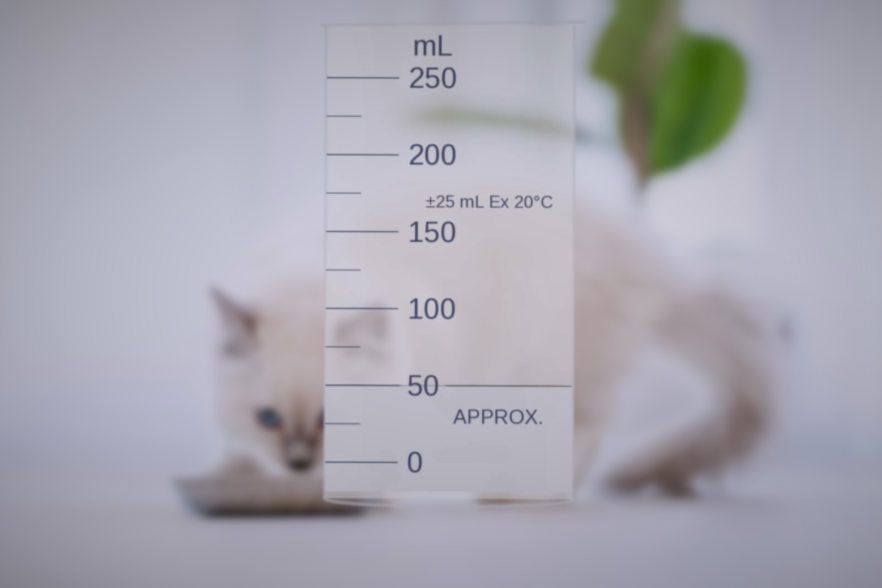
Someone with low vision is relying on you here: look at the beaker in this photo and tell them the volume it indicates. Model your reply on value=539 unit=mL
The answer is value=50 unit=mL
